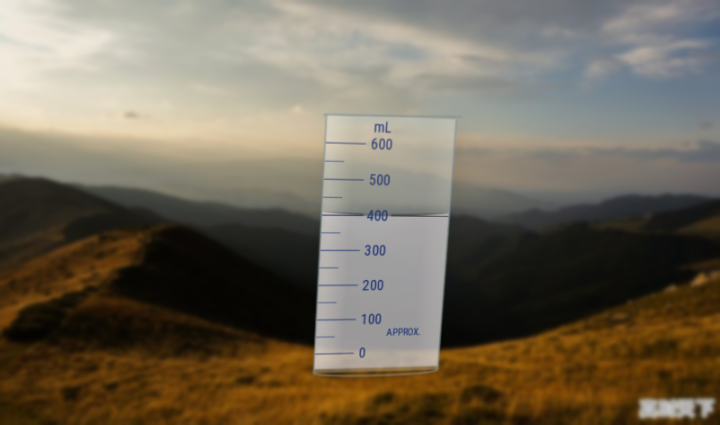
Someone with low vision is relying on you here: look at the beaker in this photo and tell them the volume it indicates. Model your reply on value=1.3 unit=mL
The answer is value=400 unit=mL
